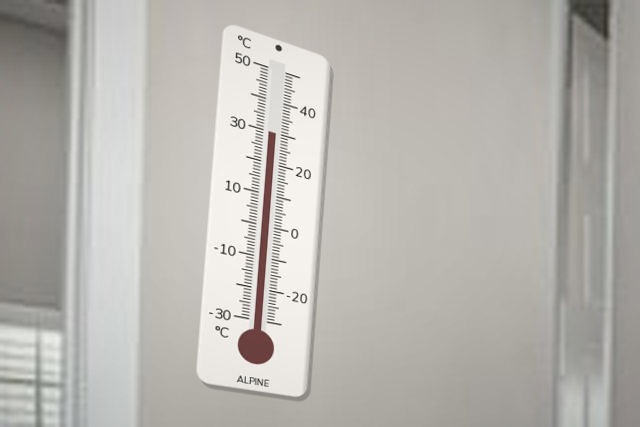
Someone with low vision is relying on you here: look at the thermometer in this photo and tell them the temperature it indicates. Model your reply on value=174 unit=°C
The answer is value=30 unit=°C
